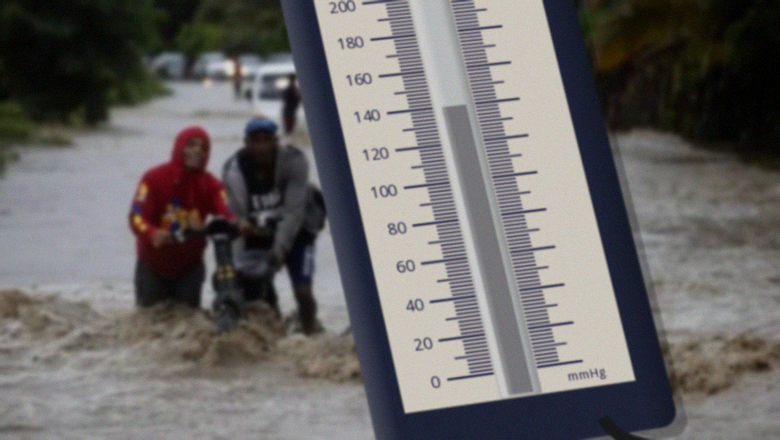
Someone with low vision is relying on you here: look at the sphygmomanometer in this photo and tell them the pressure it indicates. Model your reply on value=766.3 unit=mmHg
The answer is value=140 unit=mmHg
